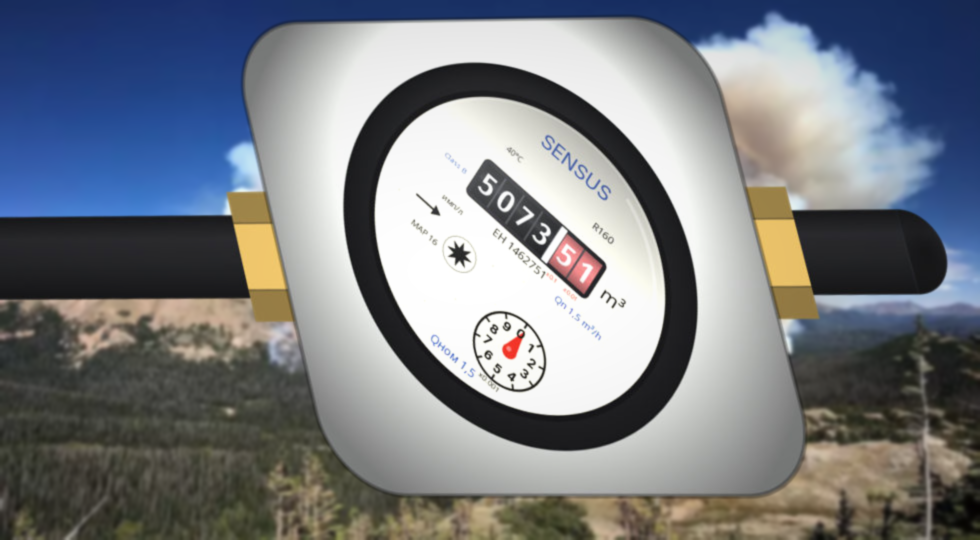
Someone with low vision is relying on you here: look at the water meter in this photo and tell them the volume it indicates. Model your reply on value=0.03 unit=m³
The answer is value=5073.510 unit=m³
